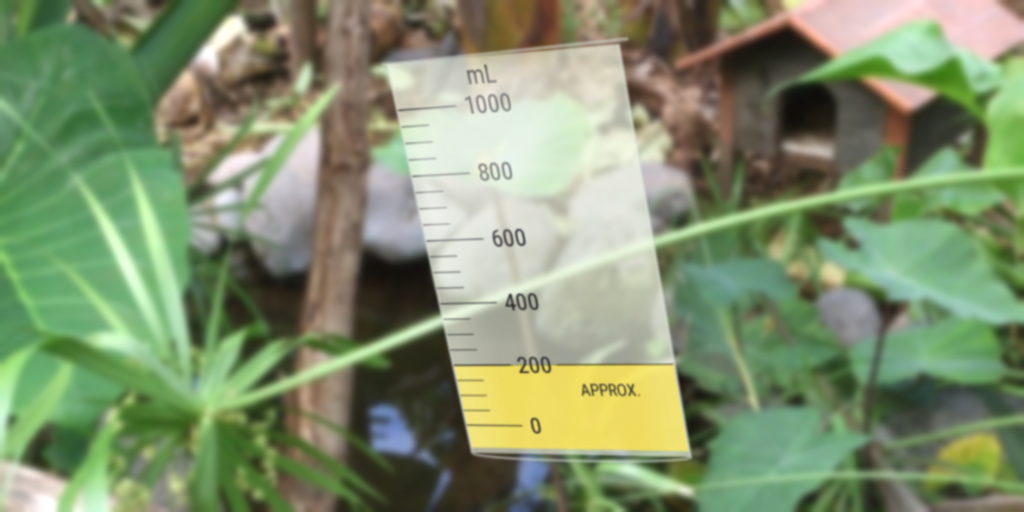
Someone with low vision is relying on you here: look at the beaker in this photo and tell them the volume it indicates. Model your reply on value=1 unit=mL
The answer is value=200 unit=mL
